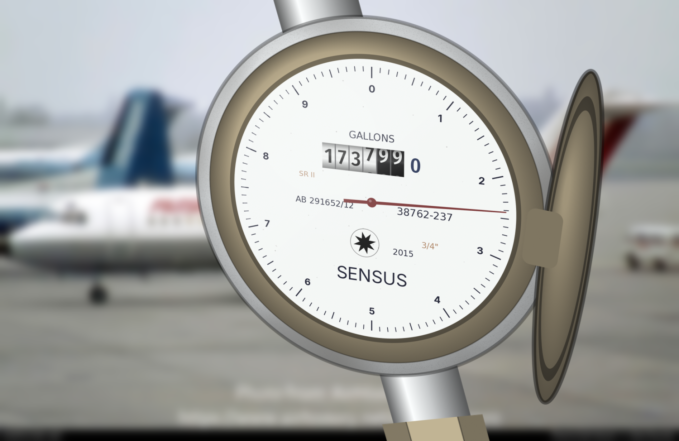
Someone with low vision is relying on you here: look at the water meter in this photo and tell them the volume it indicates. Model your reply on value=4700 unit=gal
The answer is value=1737992.4 unit=gal
